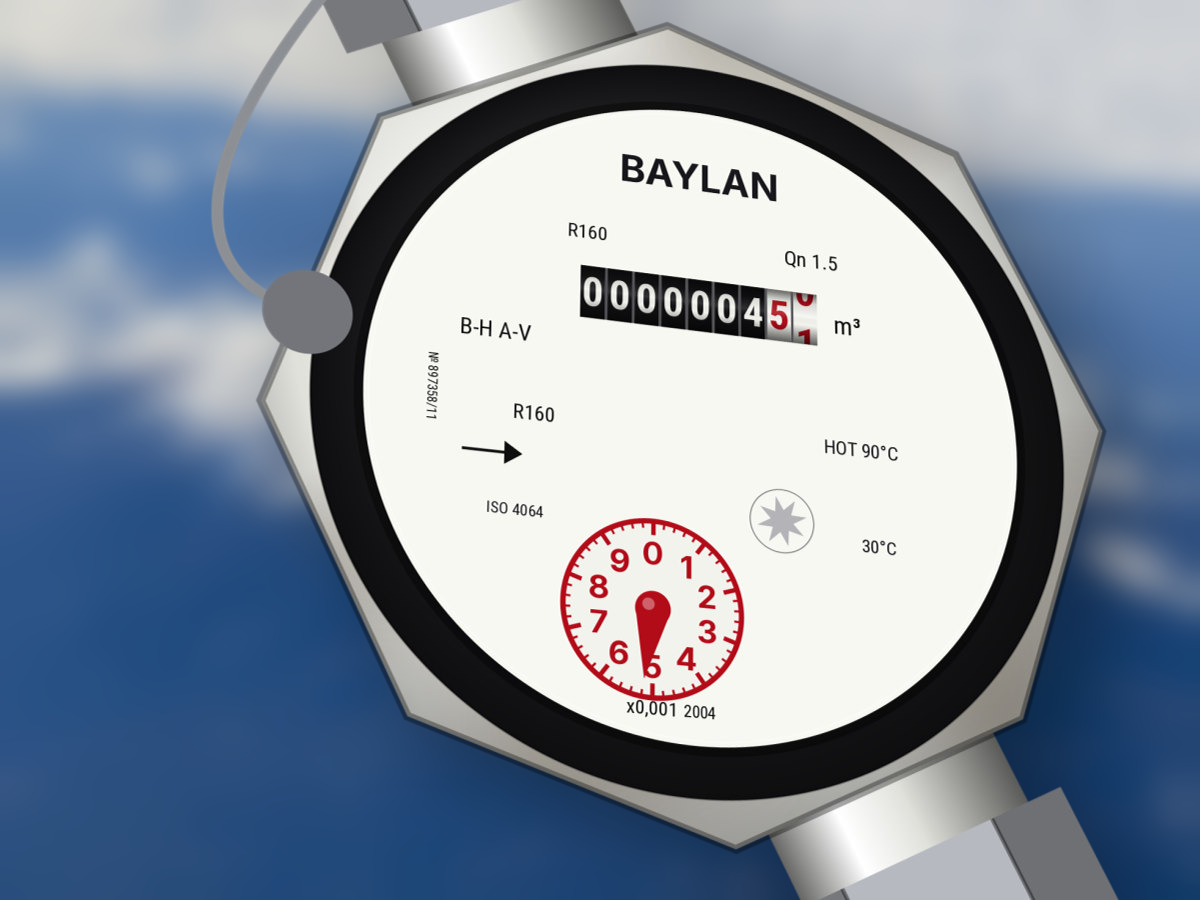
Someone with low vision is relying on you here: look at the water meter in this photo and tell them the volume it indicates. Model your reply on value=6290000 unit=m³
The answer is value=4.505 unit=m³
